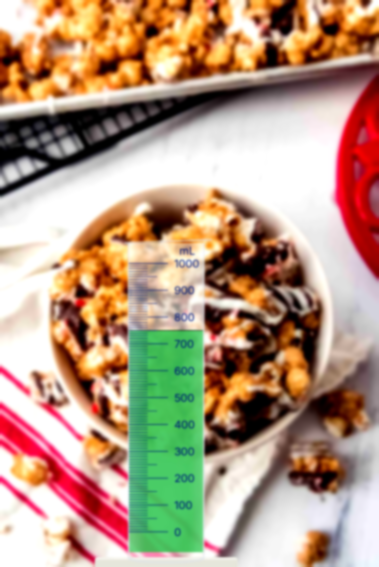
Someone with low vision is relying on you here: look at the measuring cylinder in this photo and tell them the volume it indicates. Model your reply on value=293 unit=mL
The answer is value=750 unit=mL
